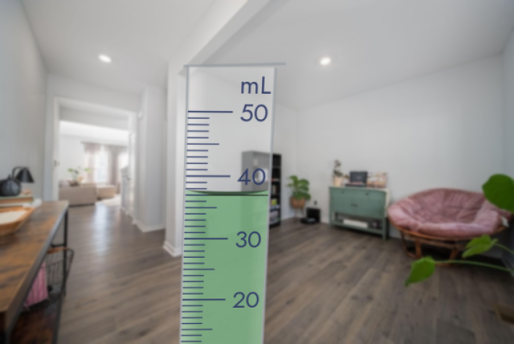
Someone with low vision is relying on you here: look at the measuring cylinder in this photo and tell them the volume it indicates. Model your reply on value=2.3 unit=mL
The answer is value=37 unit=mL
